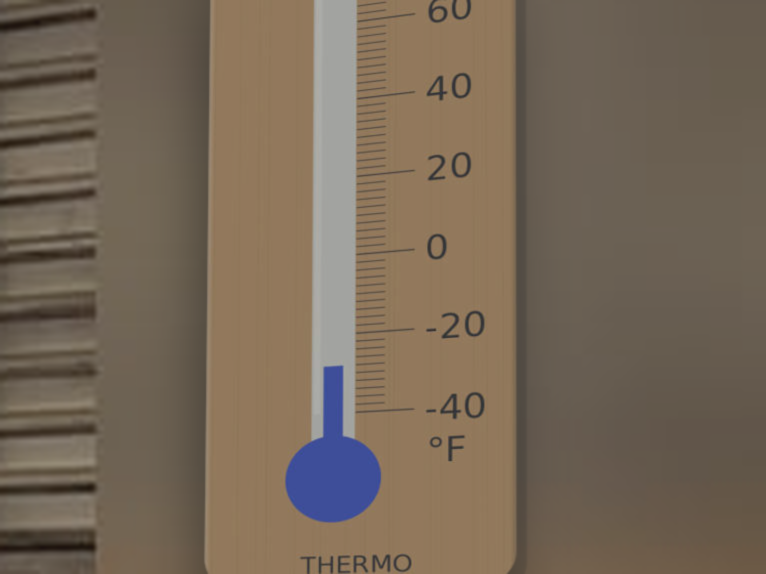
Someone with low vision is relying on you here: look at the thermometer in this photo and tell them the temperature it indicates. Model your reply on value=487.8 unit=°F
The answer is value=-28 unit=°F
